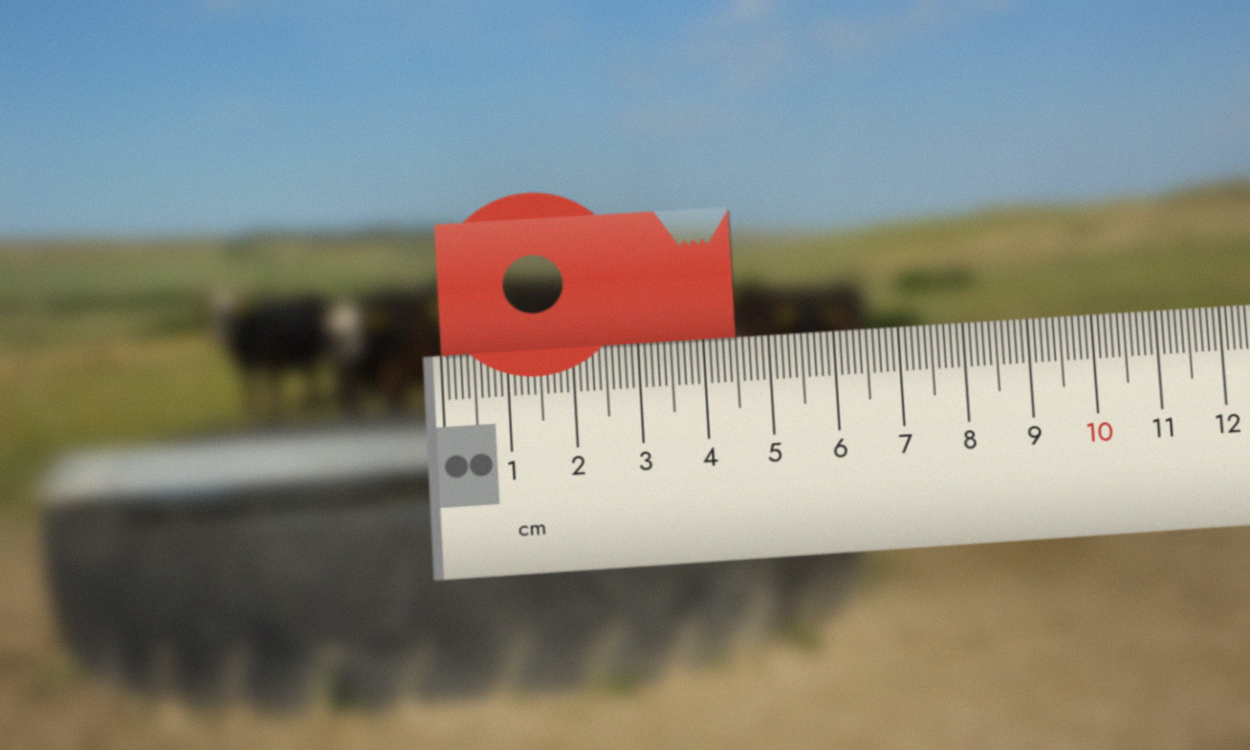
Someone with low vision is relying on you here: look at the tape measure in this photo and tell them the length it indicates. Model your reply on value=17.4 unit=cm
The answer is value=4.5 unit=cm
